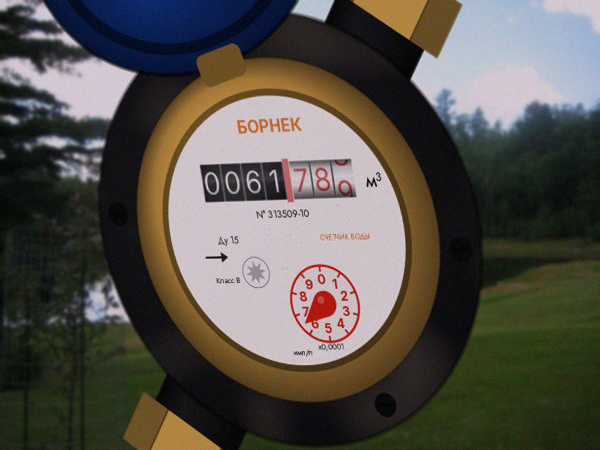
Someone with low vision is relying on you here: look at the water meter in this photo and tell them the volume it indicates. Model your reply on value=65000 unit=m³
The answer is value=61.7886 unit=m³
